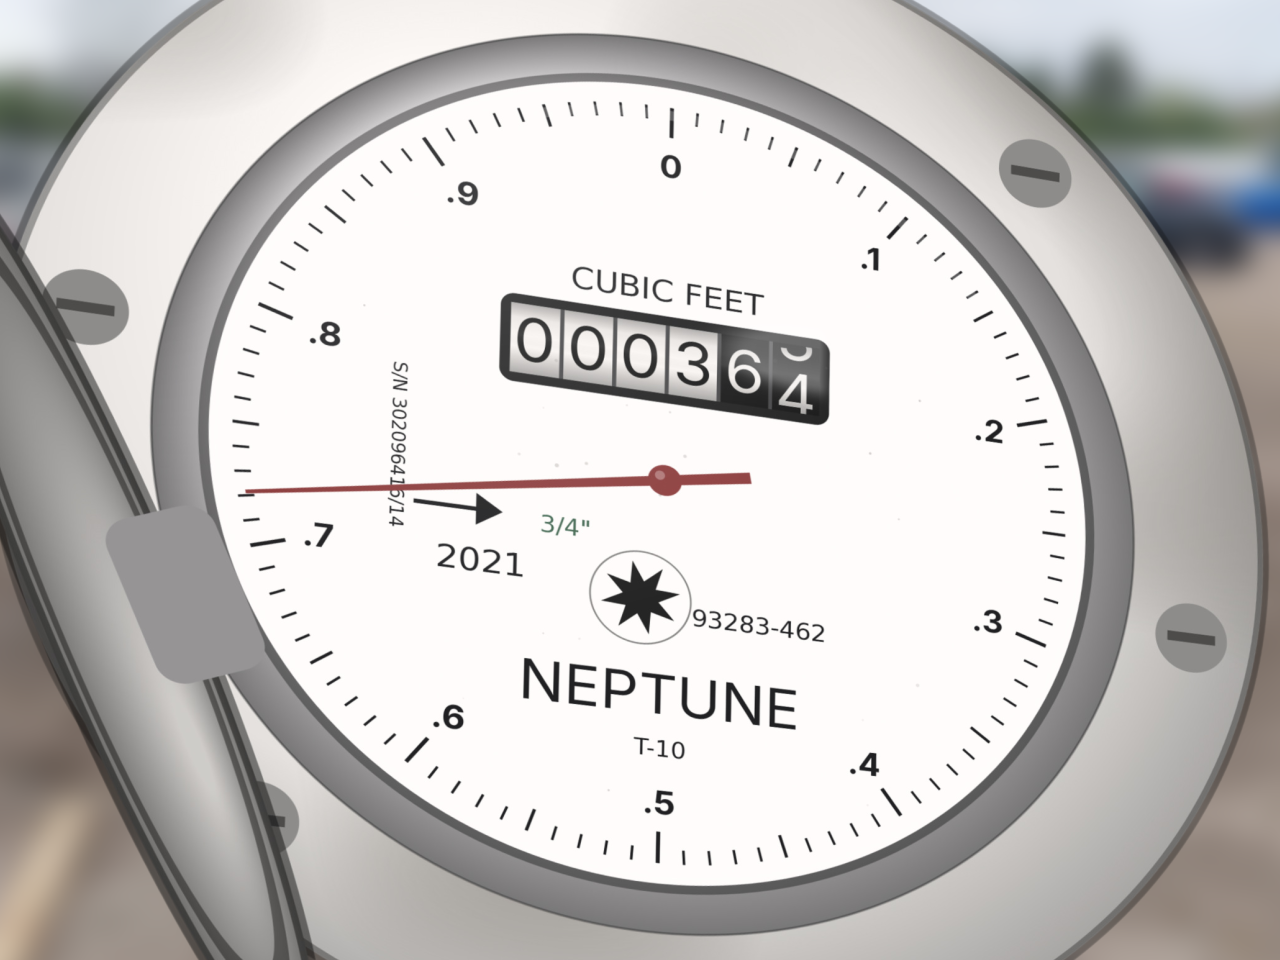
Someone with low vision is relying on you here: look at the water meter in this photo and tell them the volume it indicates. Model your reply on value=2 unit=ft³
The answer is value=363.72 unit=ft³
